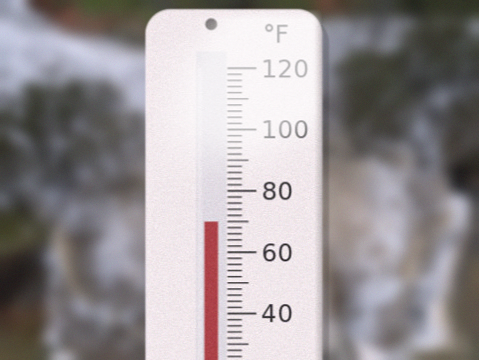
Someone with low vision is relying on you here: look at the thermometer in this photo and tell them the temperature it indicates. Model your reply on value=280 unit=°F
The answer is value=70 unit=°F
